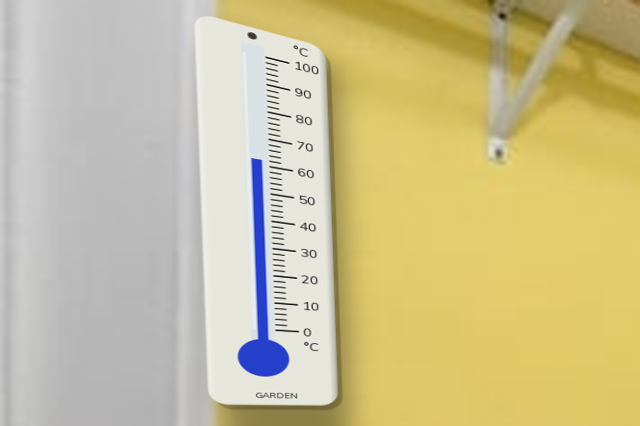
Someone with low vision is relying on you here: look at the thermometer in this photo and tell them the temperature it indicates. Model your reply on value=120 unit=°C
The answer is value=62 unit=°C
